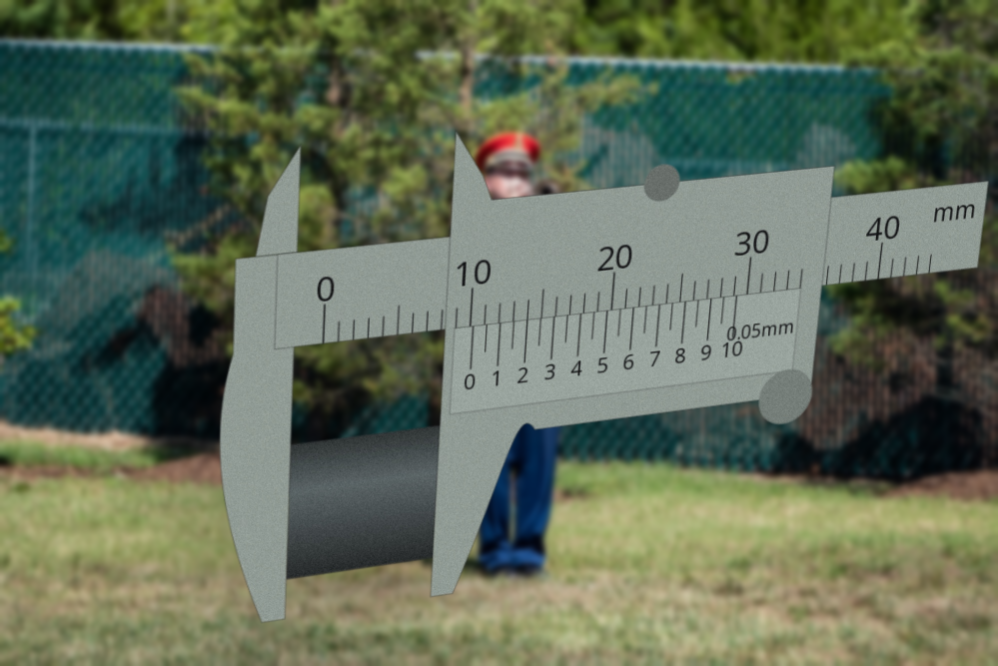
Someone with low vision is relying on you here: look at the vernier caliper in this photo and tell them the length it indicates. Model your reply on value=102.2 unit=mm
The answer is value=10.2 unit=mm
